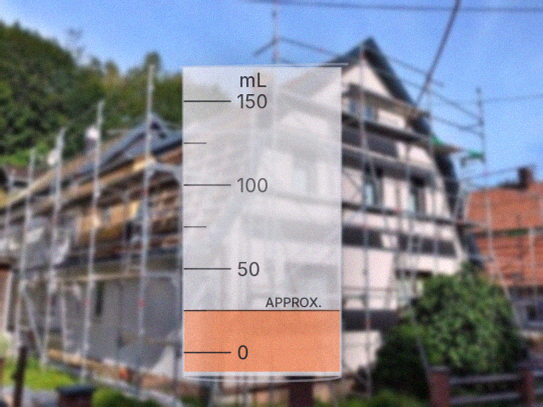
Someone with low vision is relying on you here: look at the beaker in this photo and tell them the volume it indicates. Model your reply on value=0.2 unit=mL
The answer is value=25 unit=mL
